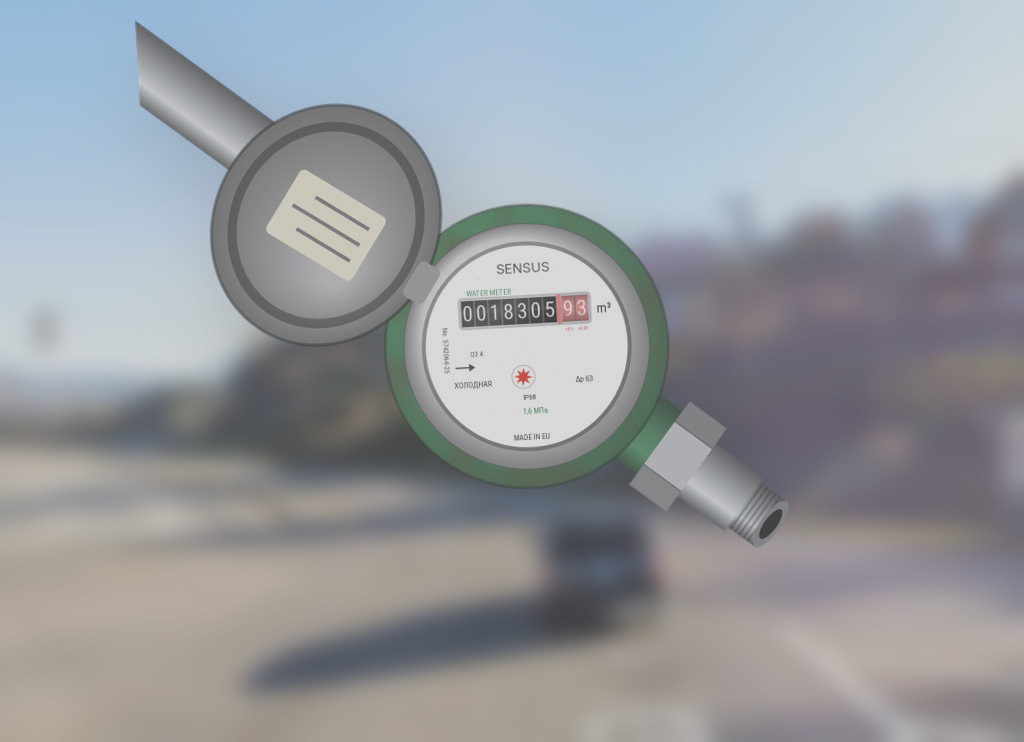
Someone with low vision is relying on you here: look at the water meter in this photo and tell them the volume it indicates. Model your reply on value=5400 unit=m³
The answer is value=18305.93 unit=m³
